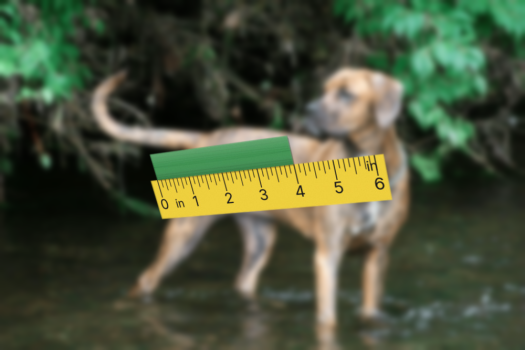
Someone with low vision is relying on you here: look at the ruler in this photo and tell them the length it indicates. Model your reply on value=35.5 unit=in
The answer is value=4 unit=in
